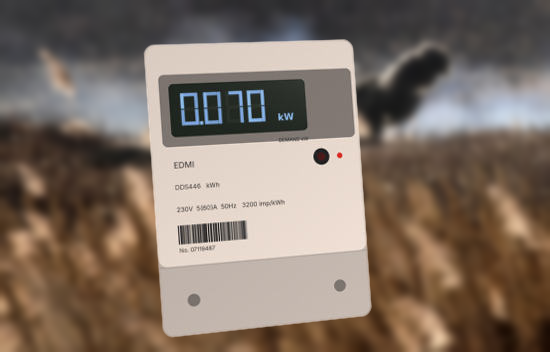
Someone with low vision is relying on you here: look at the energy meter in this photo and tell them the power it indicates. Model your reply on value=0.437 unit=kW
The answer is value=0.070 unit=kW
